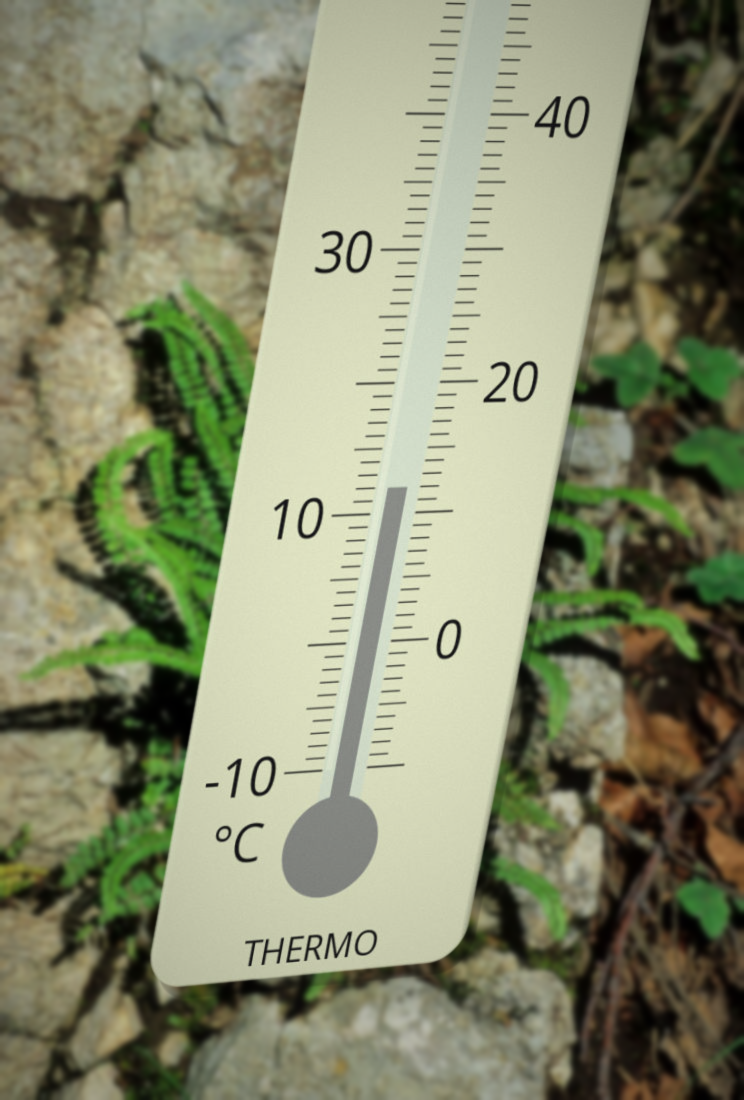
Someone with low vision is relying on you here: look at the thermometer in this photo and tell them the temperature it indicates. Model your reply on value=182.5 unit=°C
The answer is value=12 unit=°C
